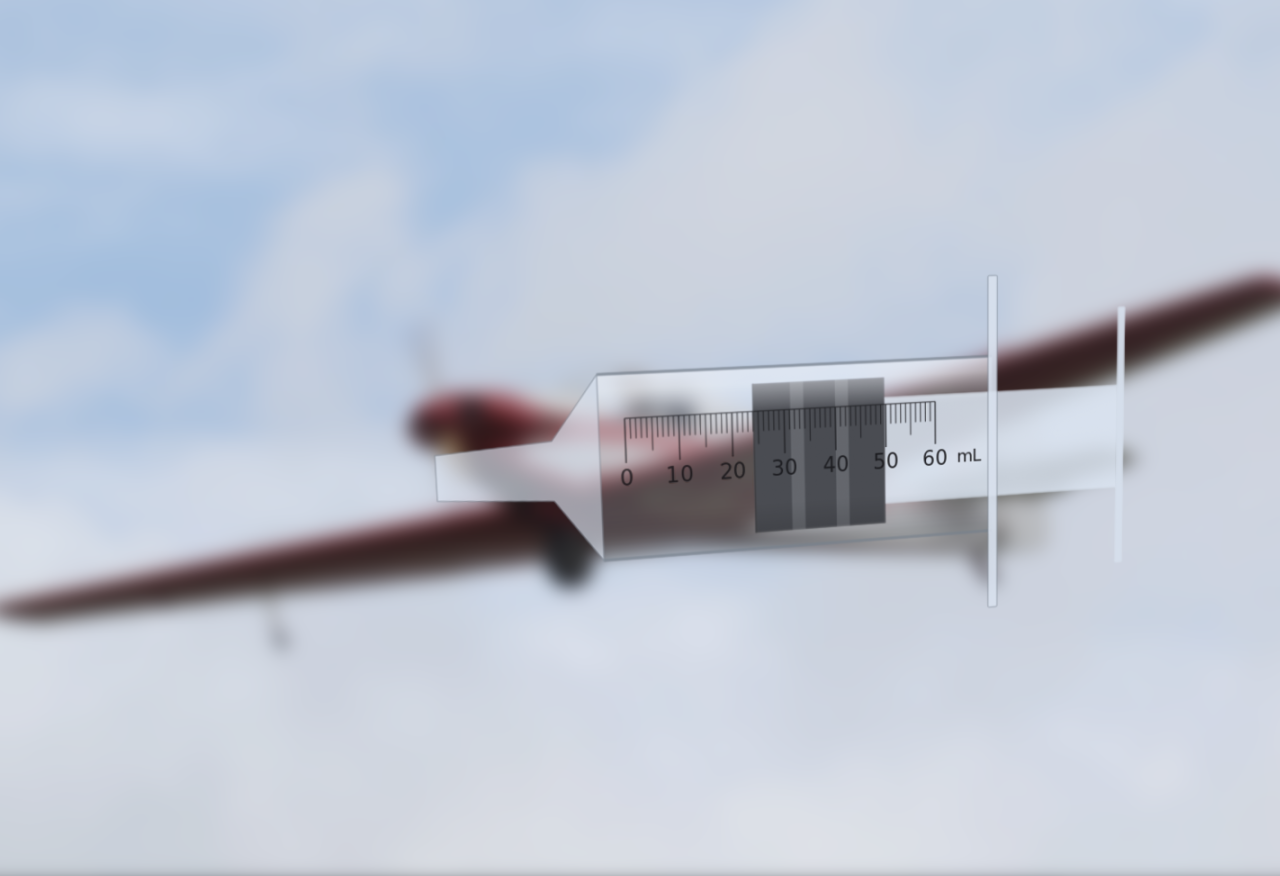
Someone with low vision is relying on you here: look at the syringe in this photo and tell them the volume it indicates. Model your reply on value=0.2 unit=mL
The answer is value=24 unit=mL
